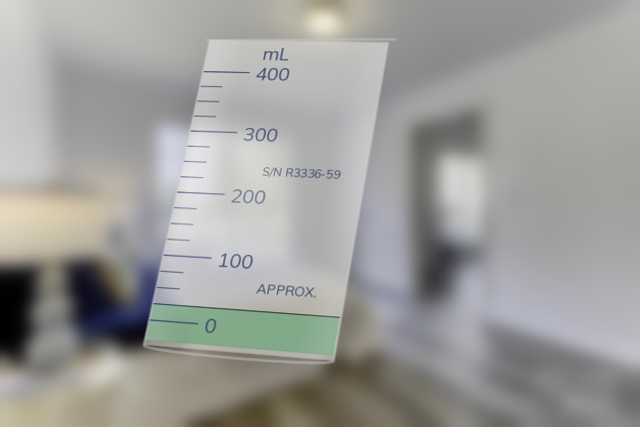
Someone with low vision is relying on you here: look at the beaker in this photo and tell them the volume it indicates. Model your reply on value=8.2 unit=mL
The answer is value=25 unit=mL
